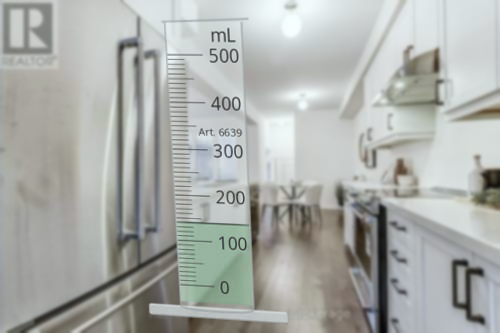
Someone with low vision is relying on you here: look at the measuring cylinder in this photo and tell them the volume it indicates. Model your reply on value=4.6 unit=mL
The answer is value=140 unit=mL
